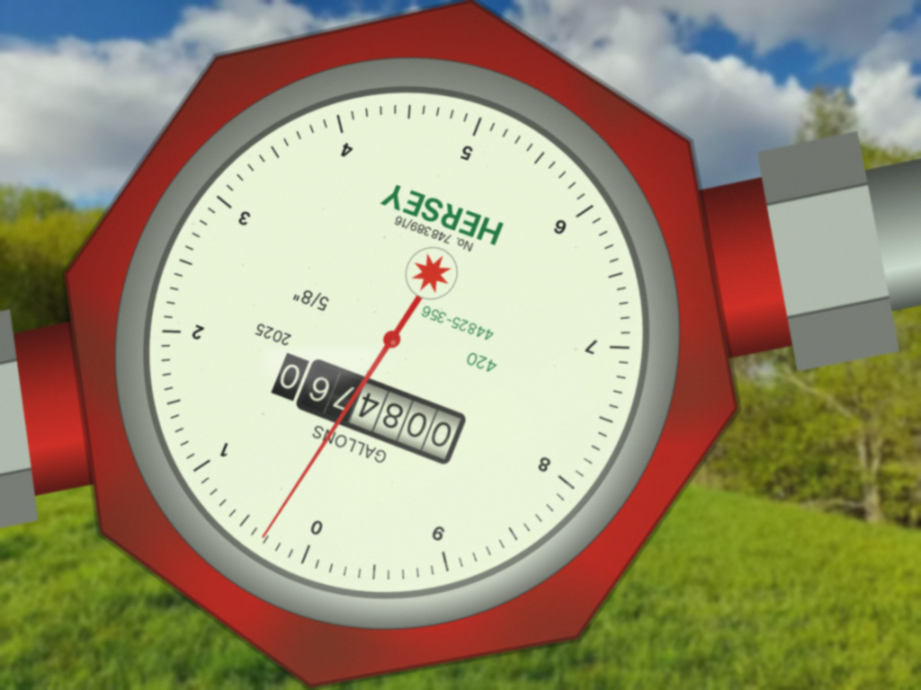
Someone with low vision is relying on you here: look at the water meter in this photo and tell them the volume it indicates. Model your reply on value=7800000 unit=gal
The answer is value=84760.3 unit=gal
